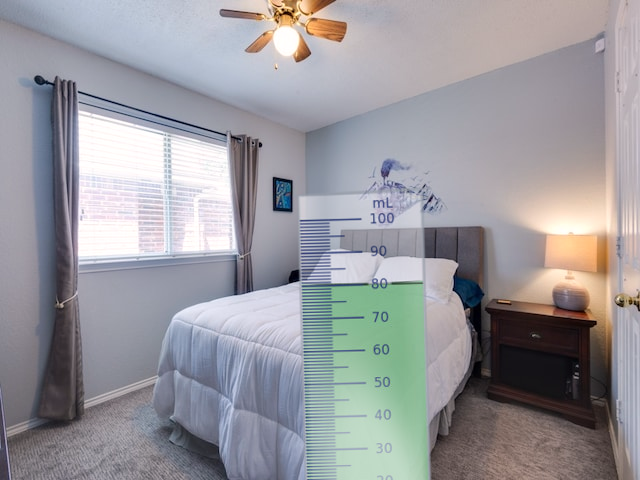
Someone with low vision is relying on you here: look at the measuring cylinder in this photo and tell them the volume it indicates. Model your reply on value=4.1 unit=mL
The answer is value=80 unit=mL
